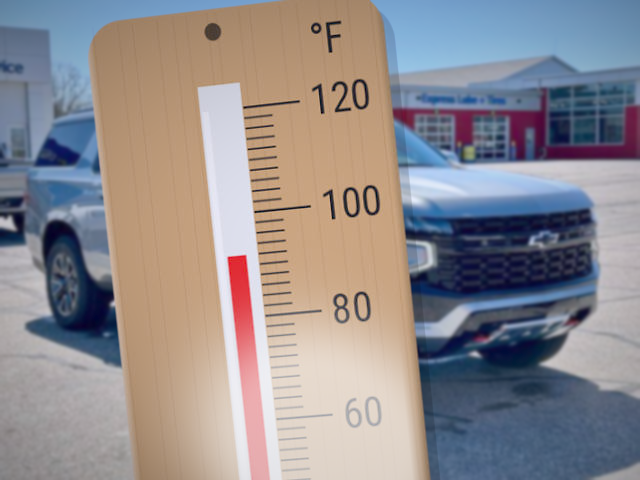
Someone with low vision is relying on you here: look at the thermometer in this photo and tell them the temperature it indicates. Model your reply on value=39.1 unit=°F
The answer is value=92 unit=°F
